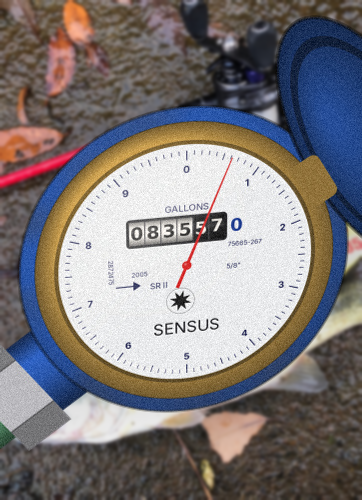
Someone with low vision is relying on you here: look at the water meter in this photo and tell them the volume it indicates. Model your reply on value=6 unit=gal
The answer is value=835570.6 unit=gal
